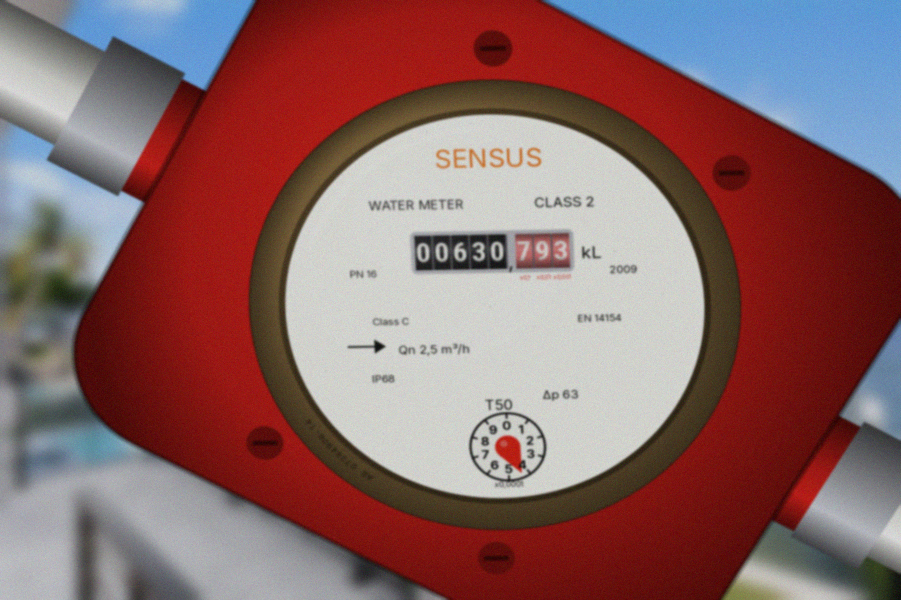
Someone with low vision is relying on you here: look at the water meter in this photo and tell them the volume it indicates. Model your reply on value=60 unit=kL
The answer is value=630.7934 unit=kL
